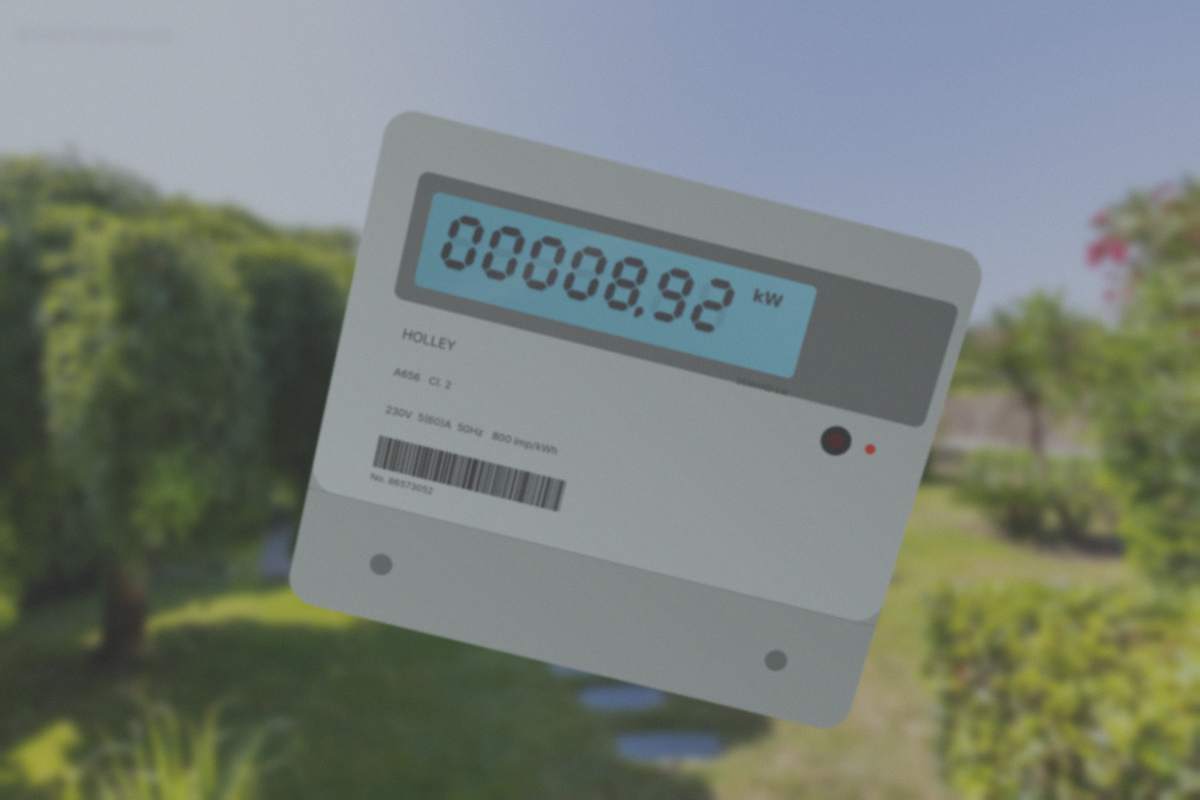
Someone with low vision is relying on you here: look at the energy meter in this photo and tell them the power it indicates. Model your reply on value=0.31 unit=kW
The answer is value=8.92 unit=kW
